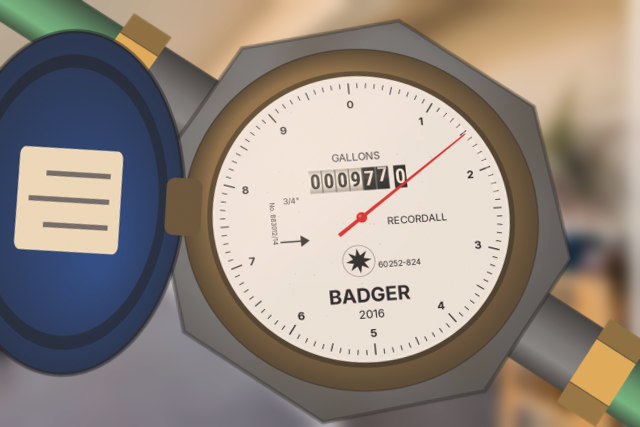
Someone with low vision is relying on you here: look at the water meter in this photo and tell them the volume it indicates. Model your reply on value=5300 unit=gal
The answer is value=9771.5 unit=gal
